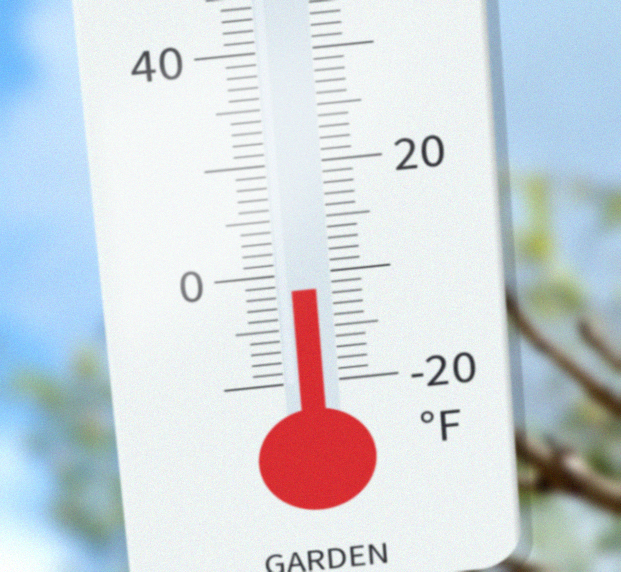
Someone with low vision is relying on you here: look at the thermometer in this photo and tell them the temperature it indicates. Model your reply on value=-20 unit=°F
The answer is value=-3 unit=°F
